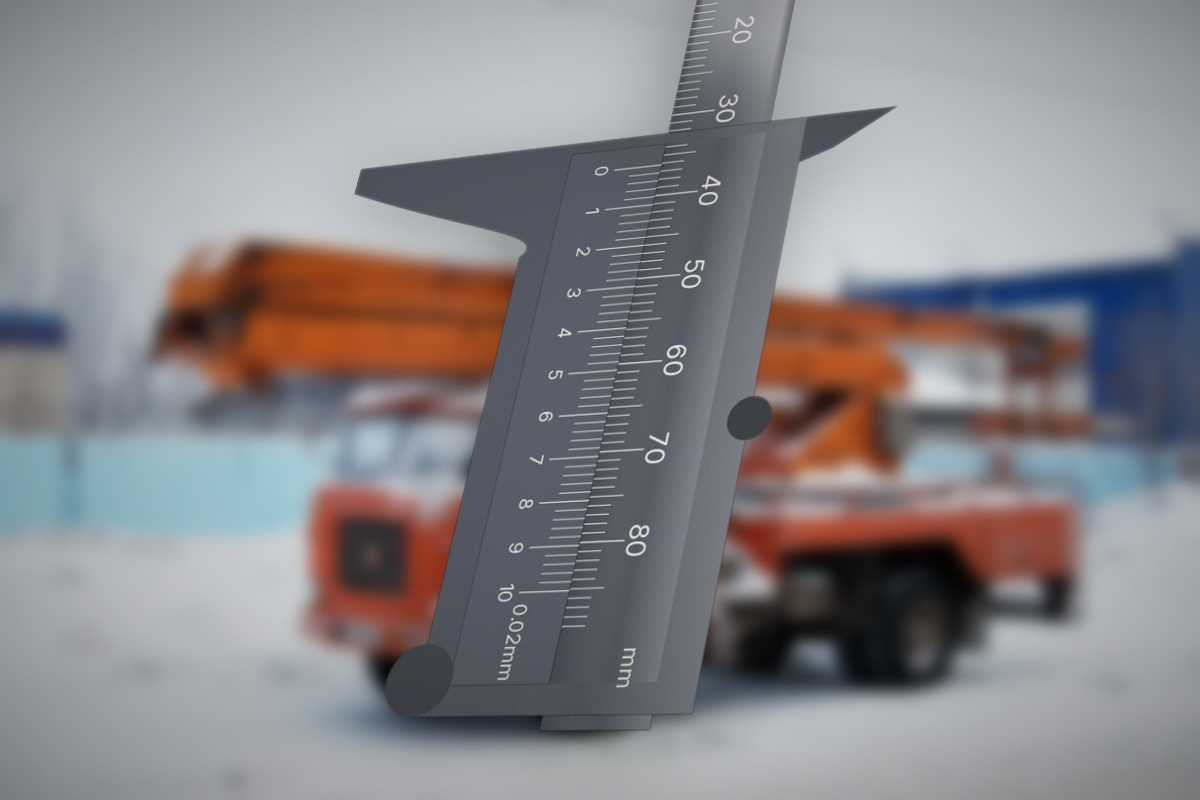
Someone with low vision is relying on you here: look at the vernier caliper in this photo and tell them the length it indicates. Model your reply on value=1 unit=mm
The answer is value=36.2 unit=mm
